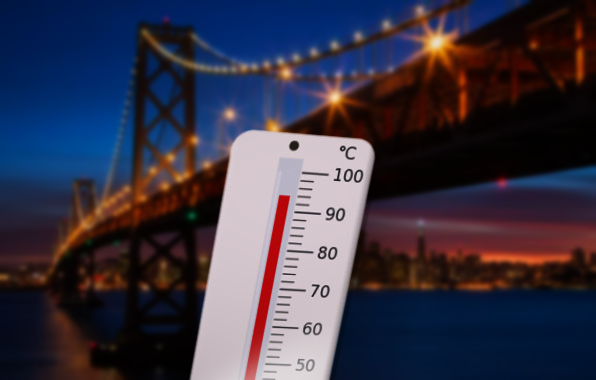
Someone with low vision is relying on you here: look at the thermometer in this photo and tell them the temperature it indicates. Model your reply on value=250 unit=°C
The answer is value=94 unit=°C
